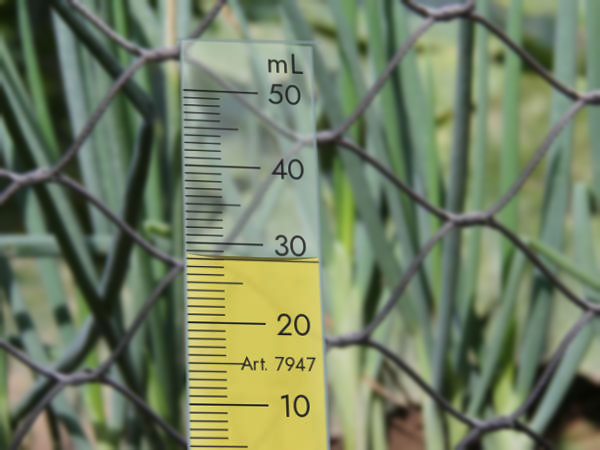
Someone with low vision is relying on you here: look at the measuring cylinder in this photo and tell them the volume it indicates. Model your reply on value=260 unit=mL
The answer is value=28 unit=mL
